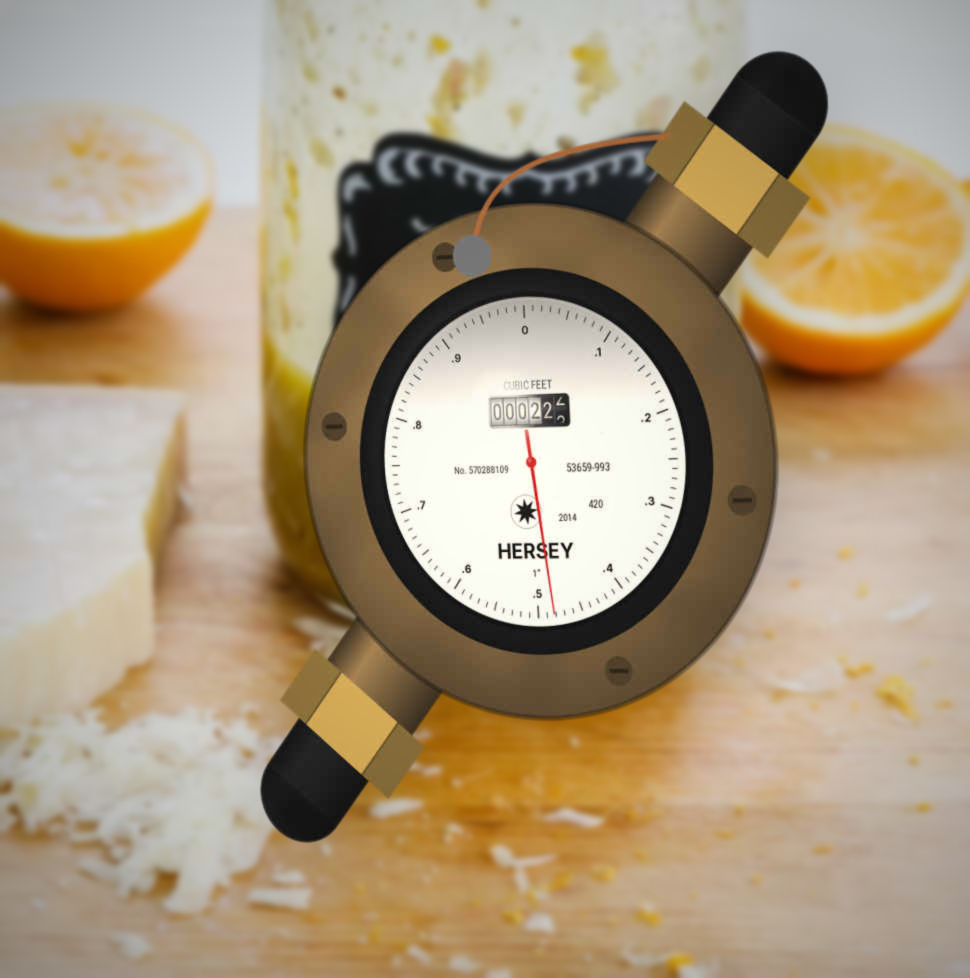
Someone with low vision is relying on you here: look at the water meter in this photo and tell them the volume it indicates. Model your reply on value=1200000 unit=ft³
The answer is value=222.48 unit=ft³
